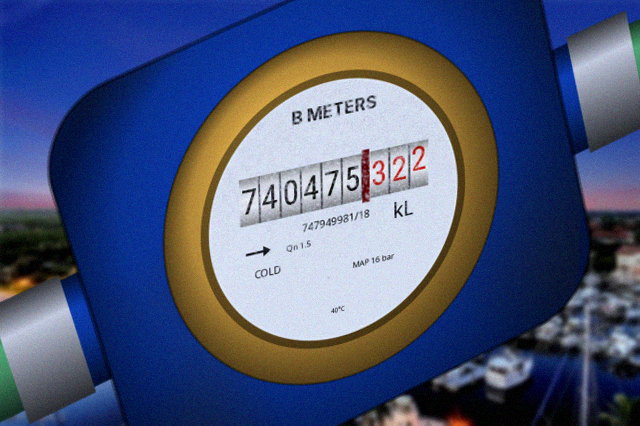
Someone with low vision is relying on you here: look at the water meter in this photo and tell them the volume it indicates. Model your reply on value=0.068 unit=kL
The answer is value=740475.322 unit=kL
